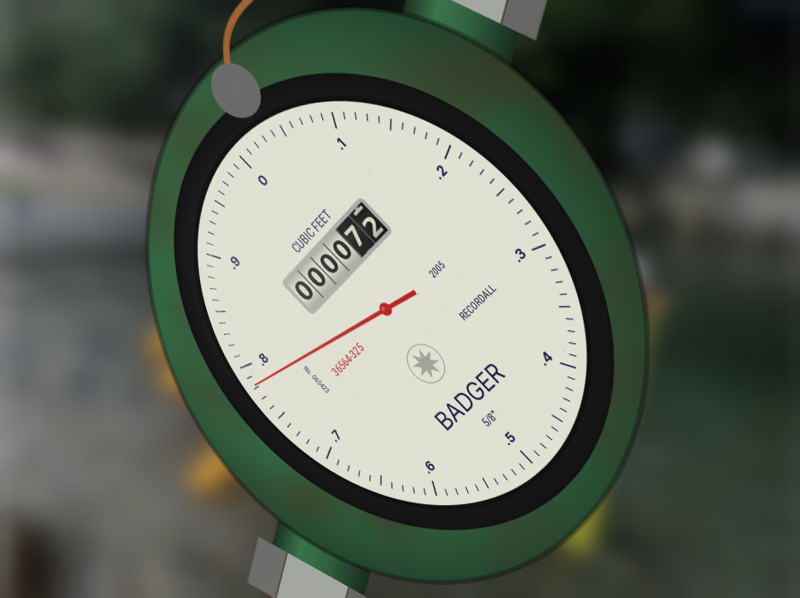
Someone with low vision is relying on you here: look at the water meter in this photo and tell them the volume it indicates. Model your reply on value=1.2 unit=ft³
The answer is value=71.78 unit=ft³
